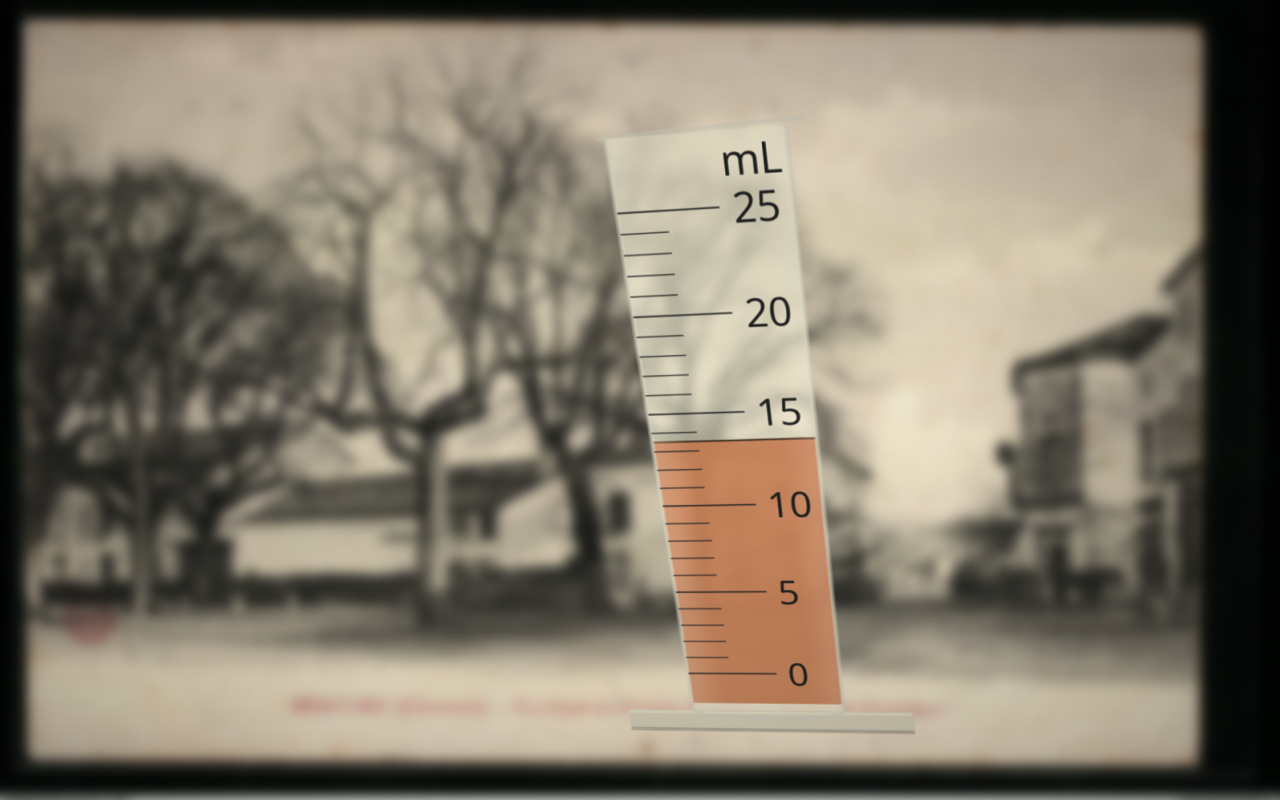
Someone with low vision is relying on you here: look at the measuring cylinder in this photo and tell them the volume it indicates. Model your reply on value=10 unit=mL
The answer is value=13.5 unit=mL
